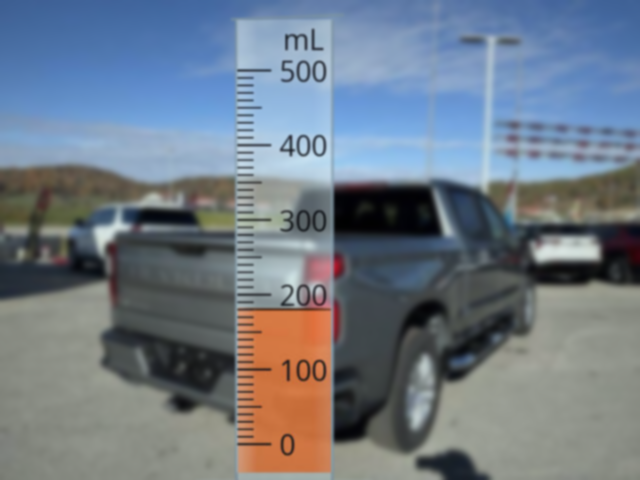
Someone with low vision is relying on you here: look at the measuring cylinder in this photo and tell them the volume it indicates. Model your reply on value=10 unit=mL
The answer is value=180 unit=mL
